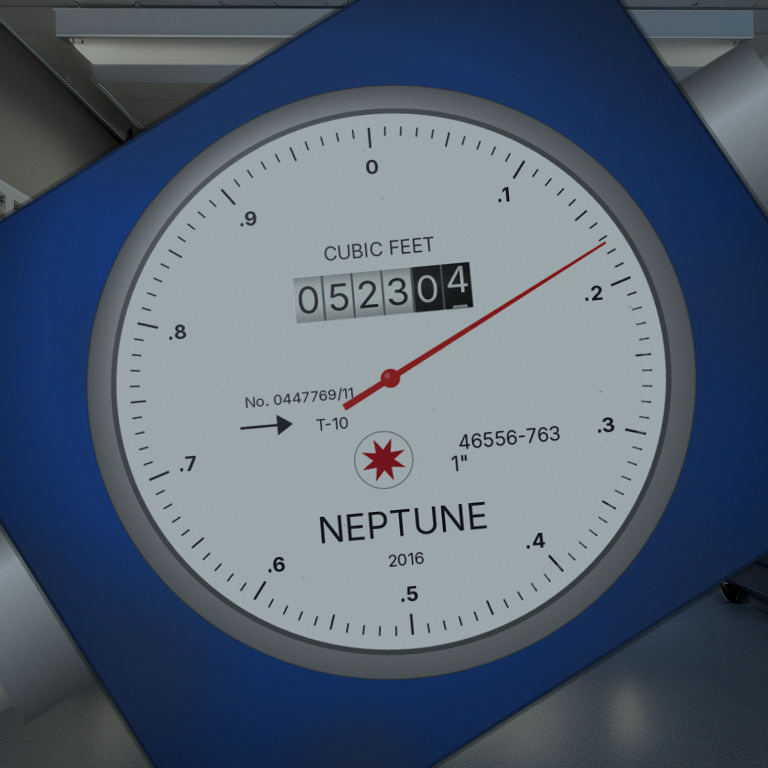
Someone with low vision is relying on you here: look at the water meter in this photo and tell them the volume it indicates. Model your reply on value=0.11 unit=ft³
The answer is value=52304.17 unit=ft³
